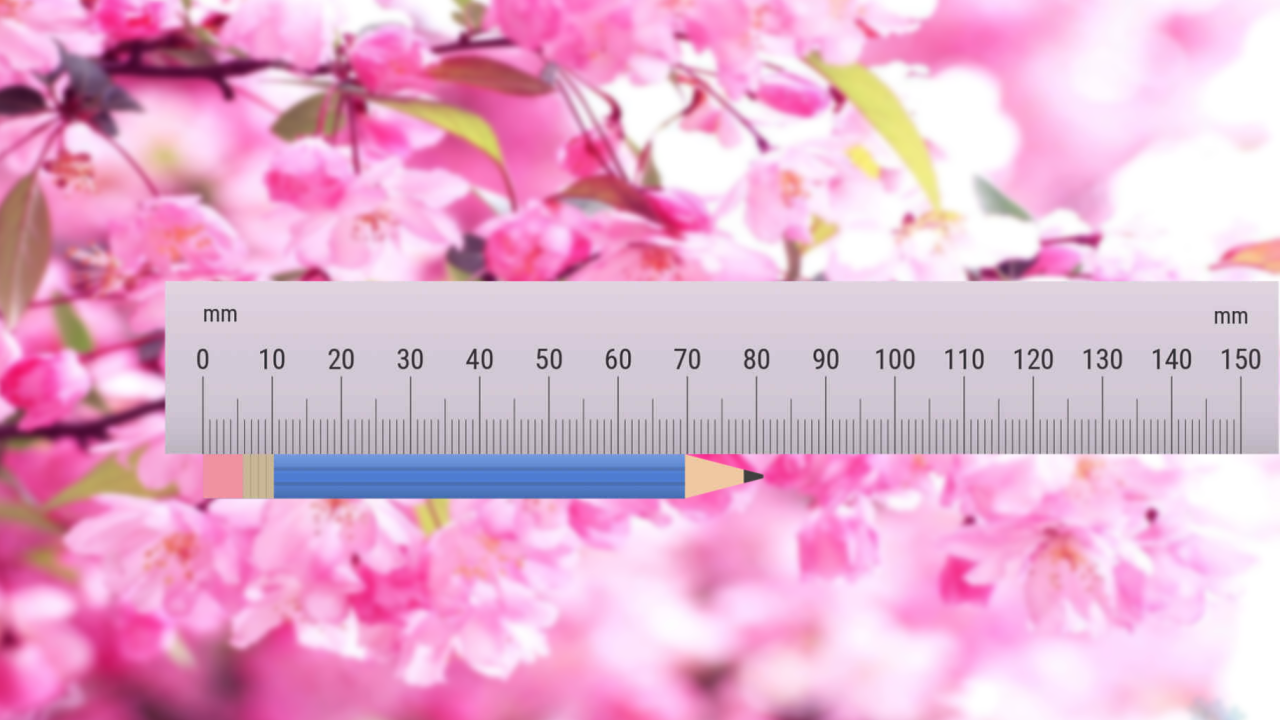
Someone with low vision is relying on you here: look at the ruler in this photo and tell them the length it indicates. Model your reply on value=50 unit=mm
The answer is value=81 unit=mm
